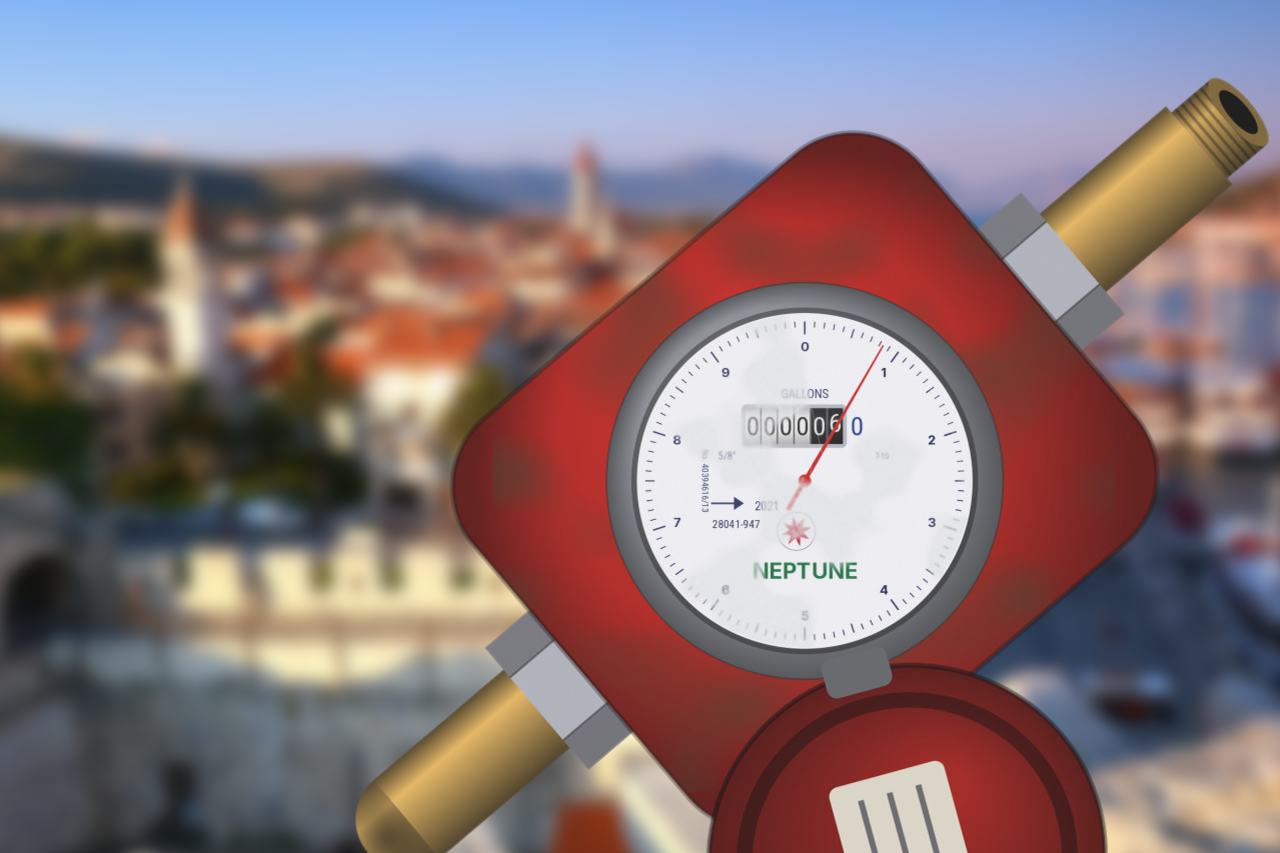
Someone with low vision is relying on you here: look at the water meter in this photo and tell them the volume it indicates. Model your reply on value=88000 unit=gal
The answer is value=60.8 unit=gal
